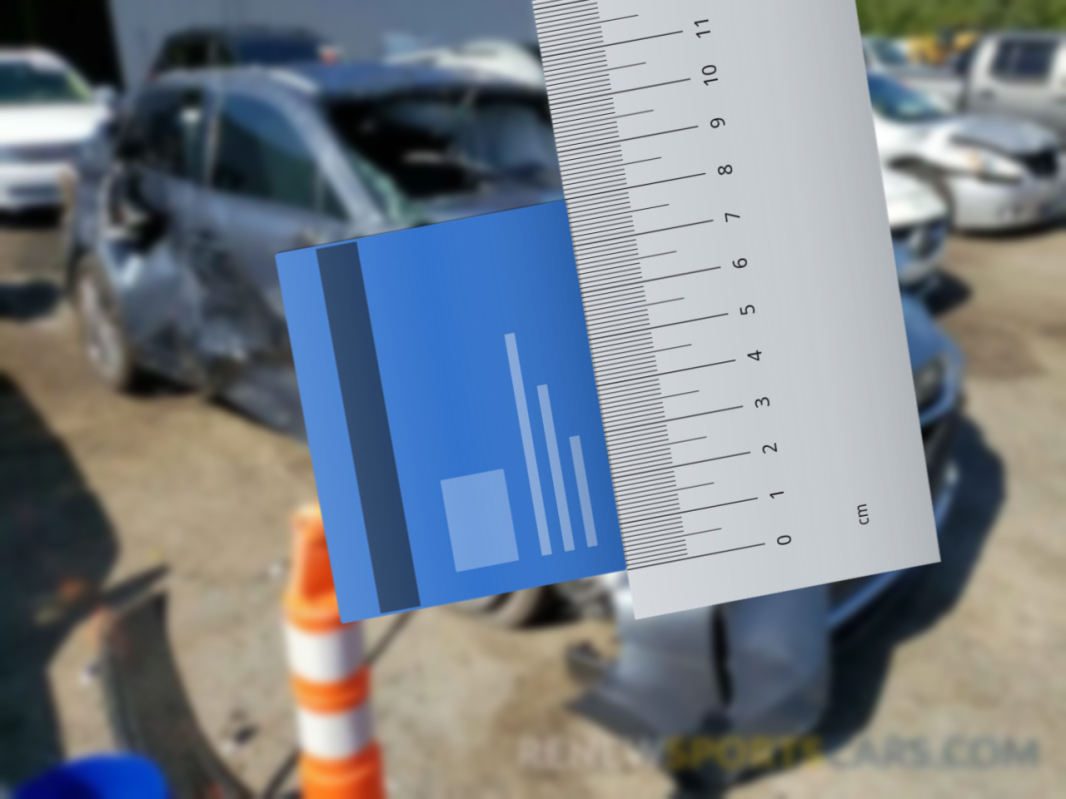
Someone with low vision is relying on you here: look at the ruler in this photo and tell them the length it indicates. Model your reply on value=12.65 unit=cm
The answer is value=8 unit=cm
